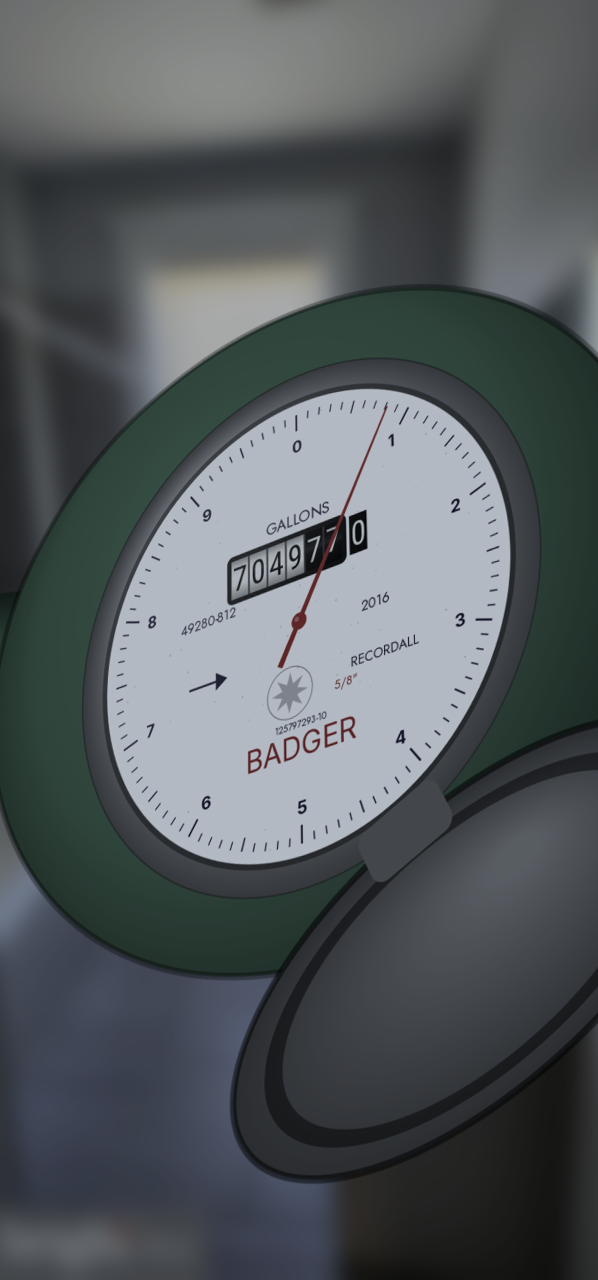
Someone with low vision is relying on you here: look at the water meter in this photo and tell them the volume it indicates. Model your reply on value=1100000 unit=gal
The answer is value=7049770.8 unit=gal
